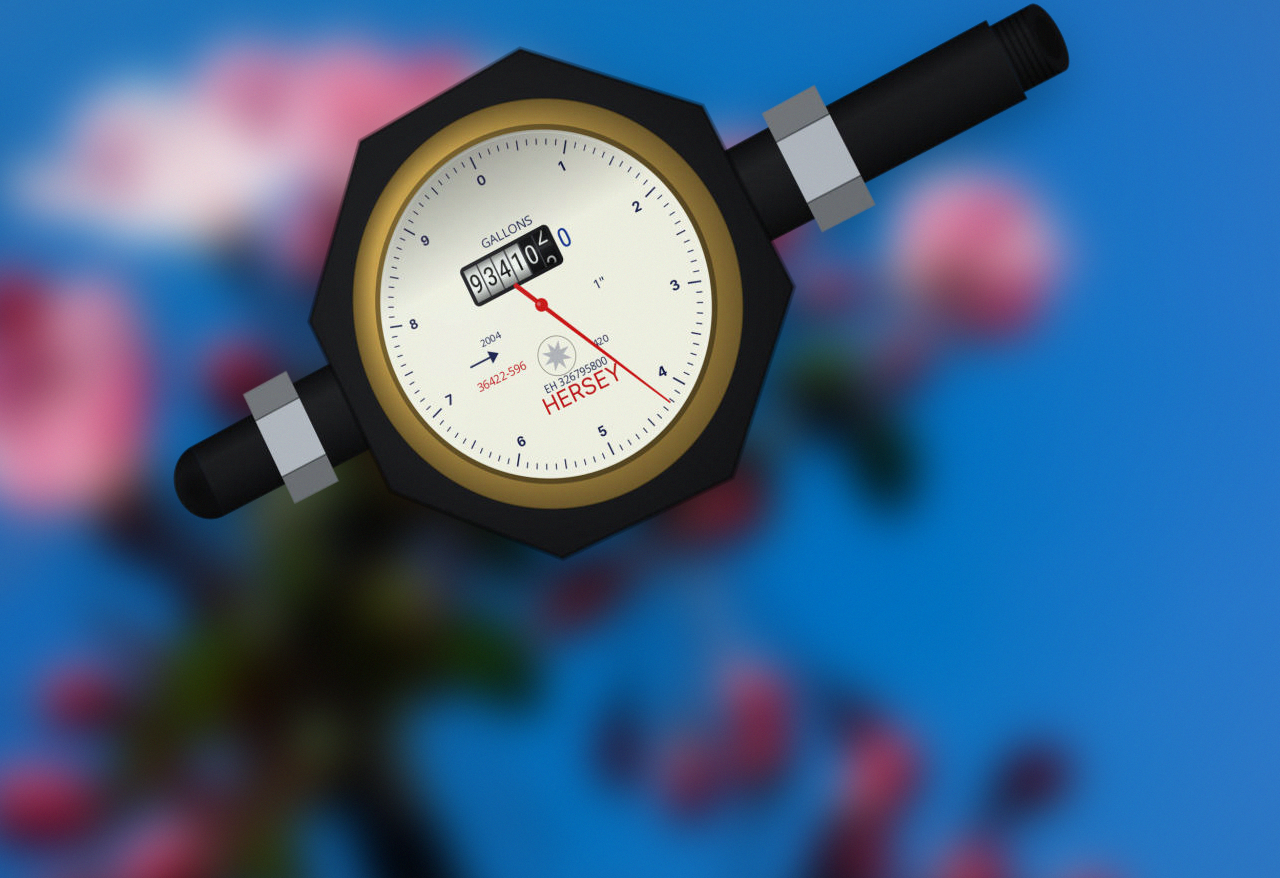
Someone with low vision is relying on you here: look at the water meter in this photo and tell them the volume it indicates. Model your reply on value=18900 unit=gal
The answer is value=9341024.2 unit=gal
